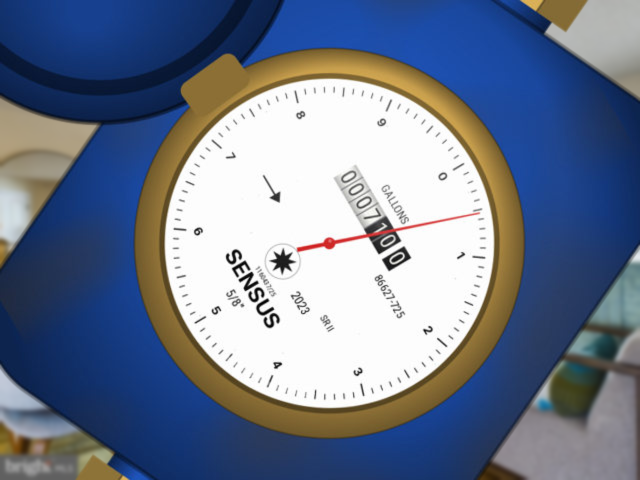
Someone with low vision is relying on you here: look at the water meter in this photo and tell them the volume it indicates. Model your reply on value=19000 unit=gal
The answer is value=7100.5 unit=gal
